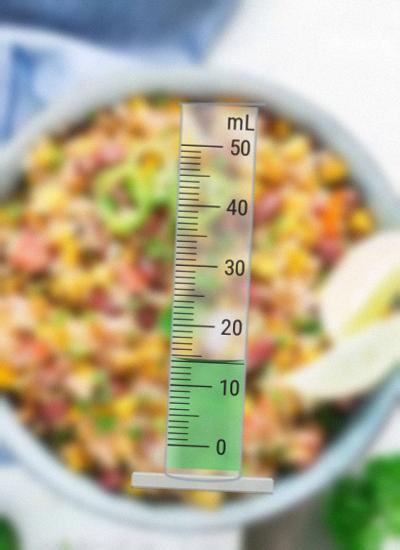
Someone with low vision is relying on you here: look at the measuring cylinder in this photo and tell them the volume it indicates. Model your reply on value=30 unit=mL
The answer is value=14 unit=mL
